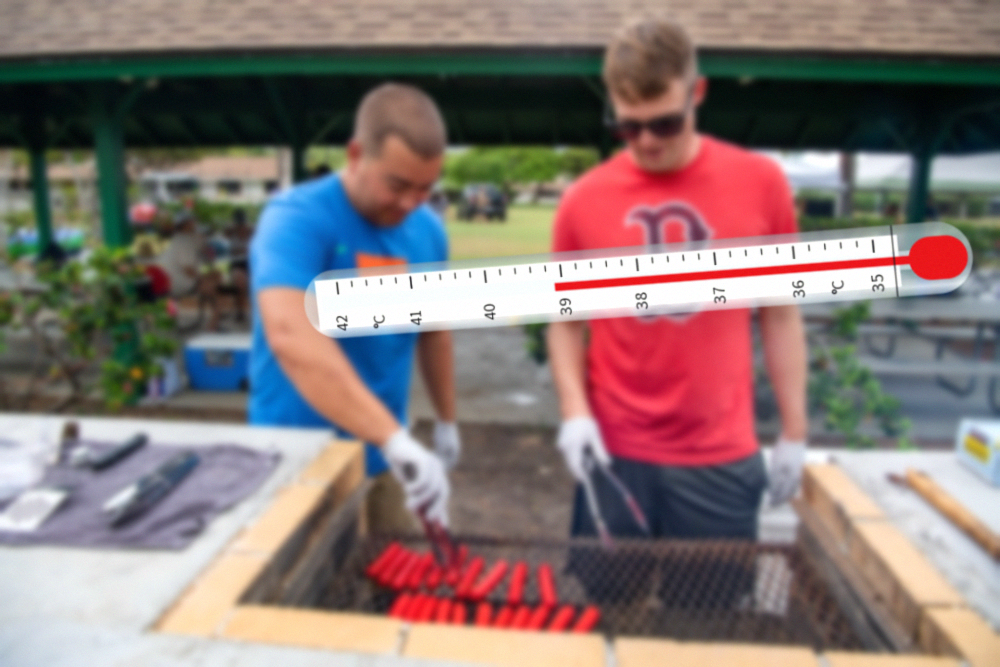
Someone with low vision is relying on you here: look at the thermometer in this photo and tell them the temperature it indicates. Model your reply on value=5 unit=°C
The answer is value=39.1 unit=°C
